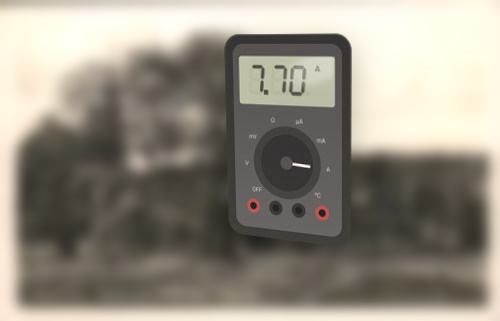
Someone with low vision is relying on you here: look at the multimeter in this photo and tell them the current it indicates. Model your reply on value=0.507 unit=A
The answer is value=7.70 unit=A
